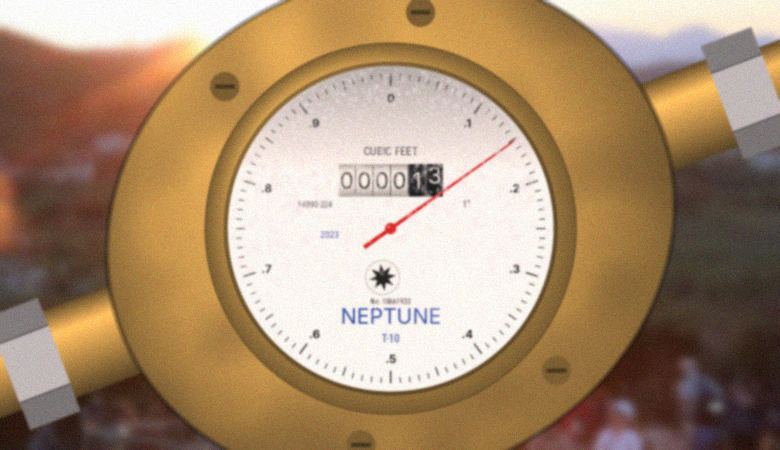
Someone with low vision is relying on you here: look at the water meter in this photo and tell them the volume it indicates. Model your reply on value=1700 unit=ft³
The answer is value=13.15 unit=ft³
